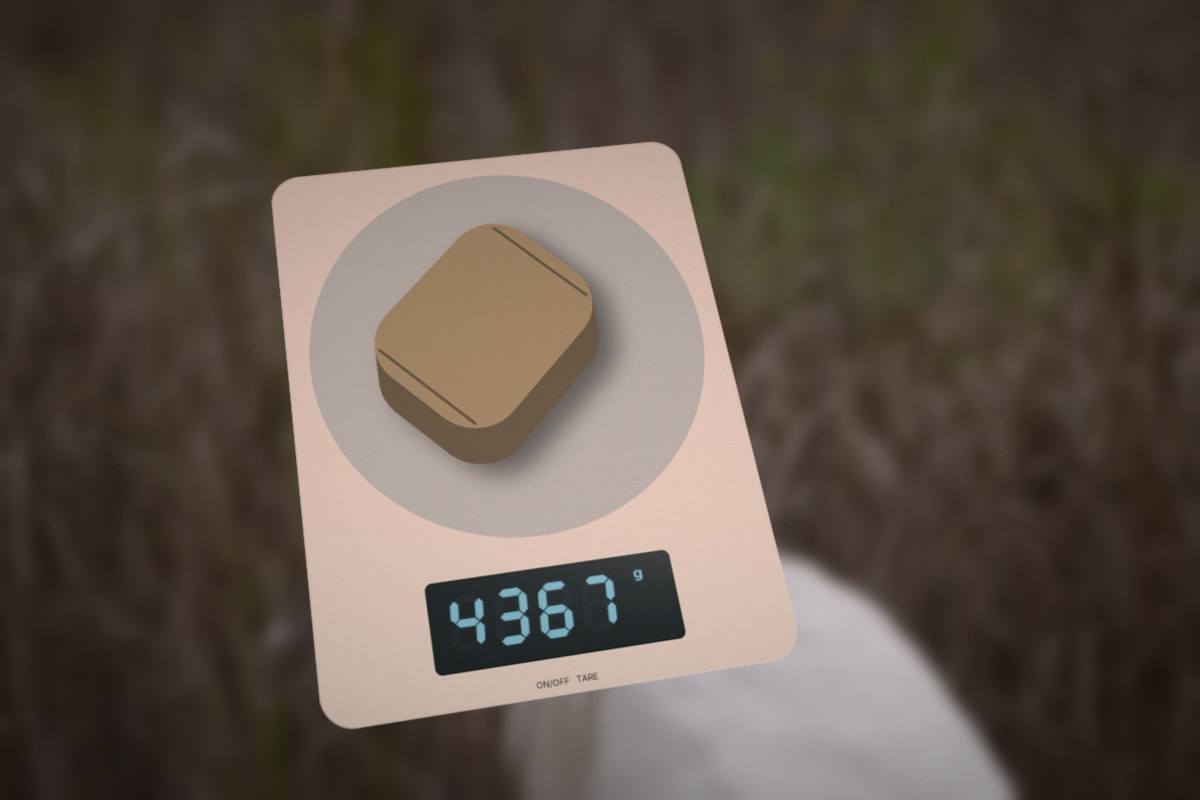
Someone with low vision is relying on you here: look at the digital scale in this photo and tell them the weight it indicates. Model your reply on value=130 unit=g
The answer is value=4367 unit=g
